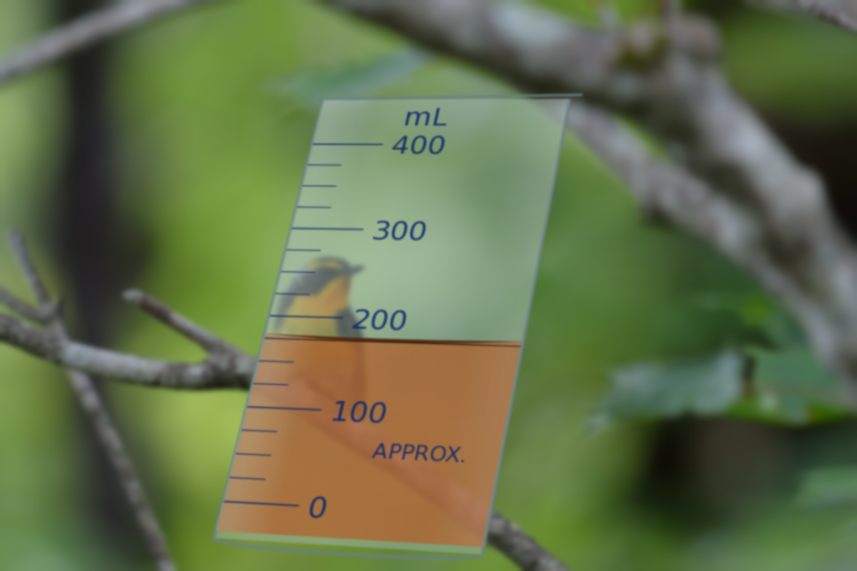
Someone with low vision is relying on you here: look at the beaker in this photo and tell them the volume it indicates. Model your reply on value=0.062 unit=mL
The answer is value=175 unit=mL
